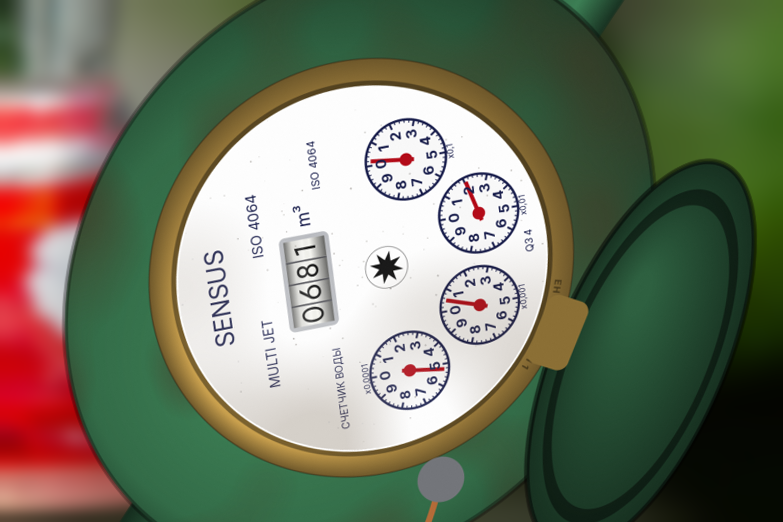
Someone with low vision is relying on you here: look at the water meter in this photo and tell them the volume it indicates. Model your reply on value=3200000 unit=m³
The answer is value=681.0205 unit=m³
